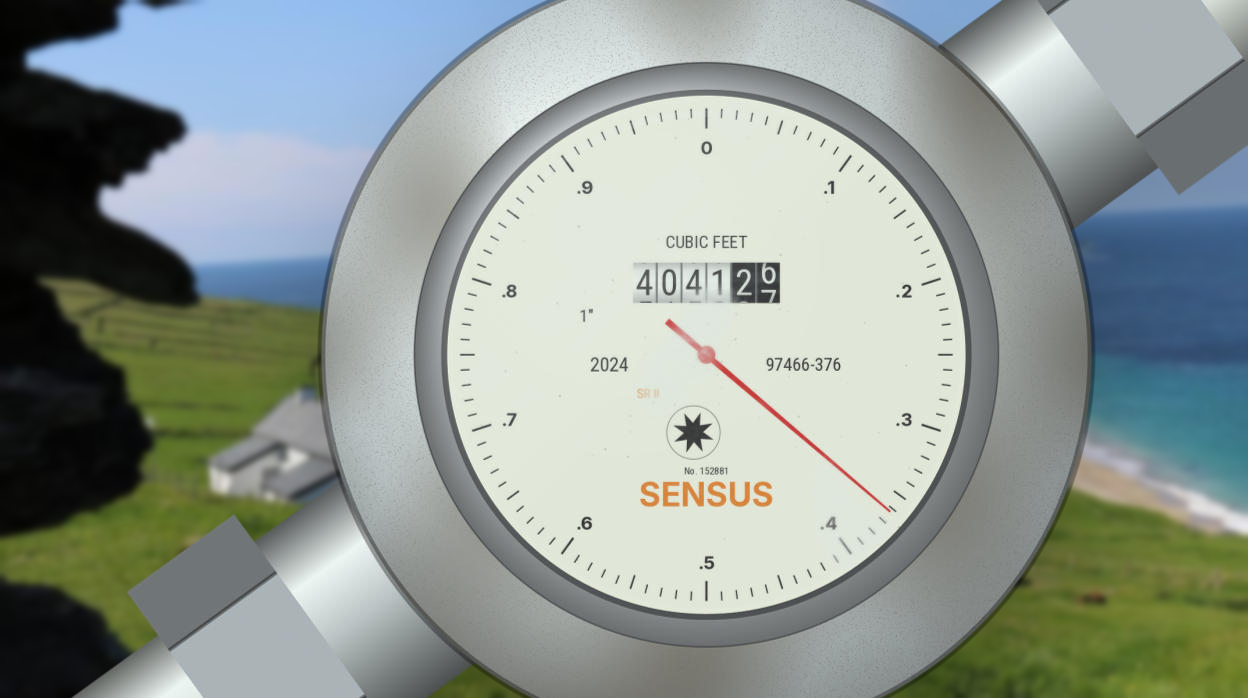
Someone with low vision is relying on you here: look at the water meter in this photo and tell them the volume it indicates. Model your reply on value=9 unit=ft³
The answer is value=404126.36 unit=ft³
